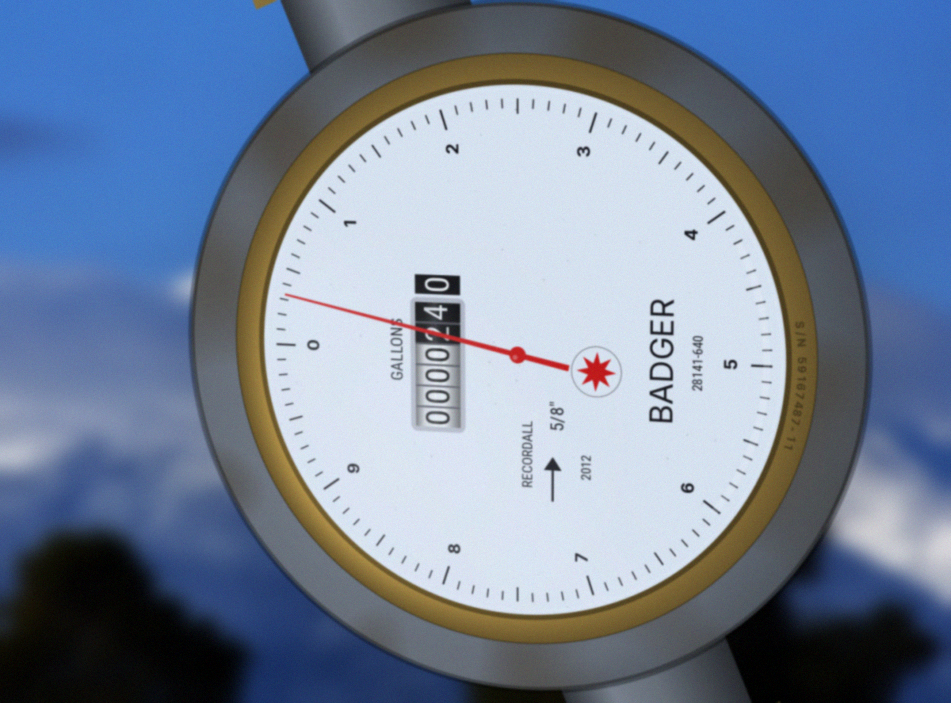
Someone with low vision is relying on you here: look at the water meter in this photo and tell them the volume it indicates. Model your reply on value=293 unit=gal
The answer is value=240.3 unit=gal
